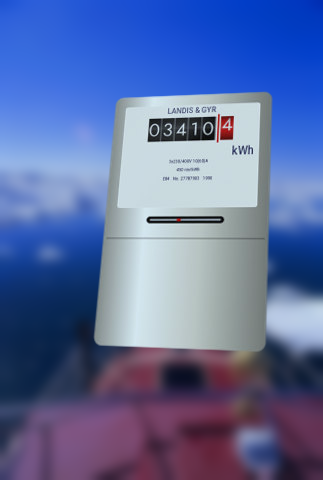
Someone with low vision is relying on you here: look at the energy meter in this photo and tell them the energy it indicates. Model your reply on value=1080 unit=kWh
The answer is value=3410.4 unit=kWh
